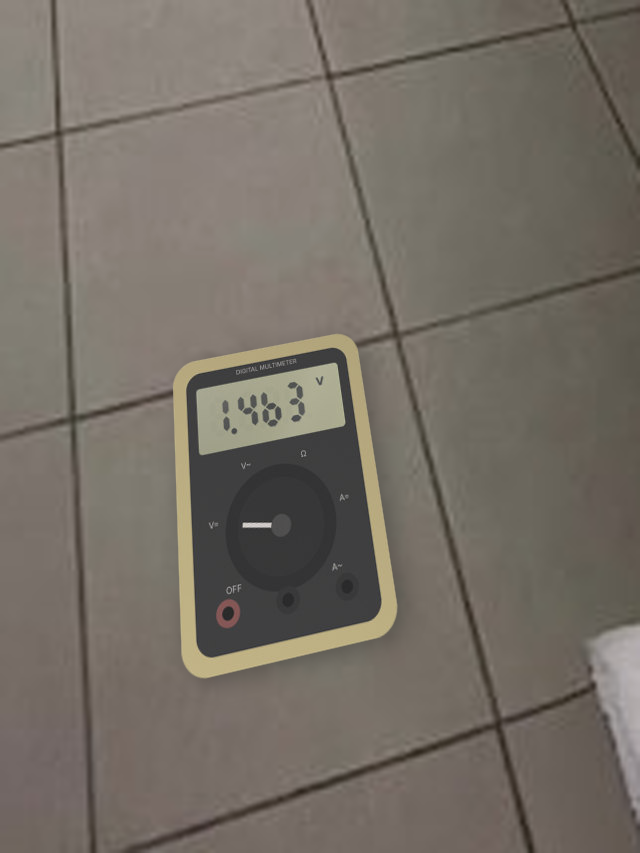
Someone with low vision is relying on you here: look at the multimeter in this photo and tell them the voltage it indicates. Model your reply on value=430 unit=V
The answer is value=1.463 unit=V
